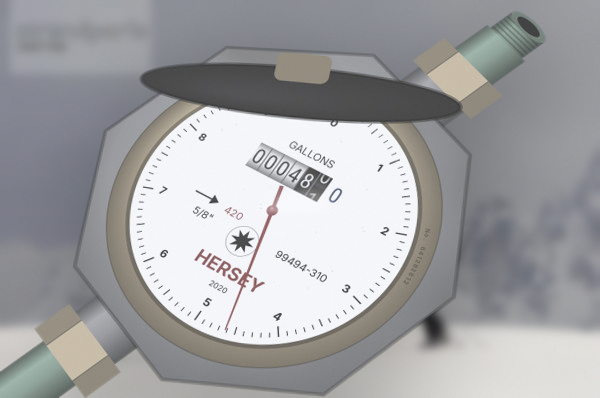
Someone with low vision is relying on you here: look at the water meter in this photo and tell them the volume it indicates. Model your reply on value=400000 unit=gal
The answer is value=4804.6 unit=gal
